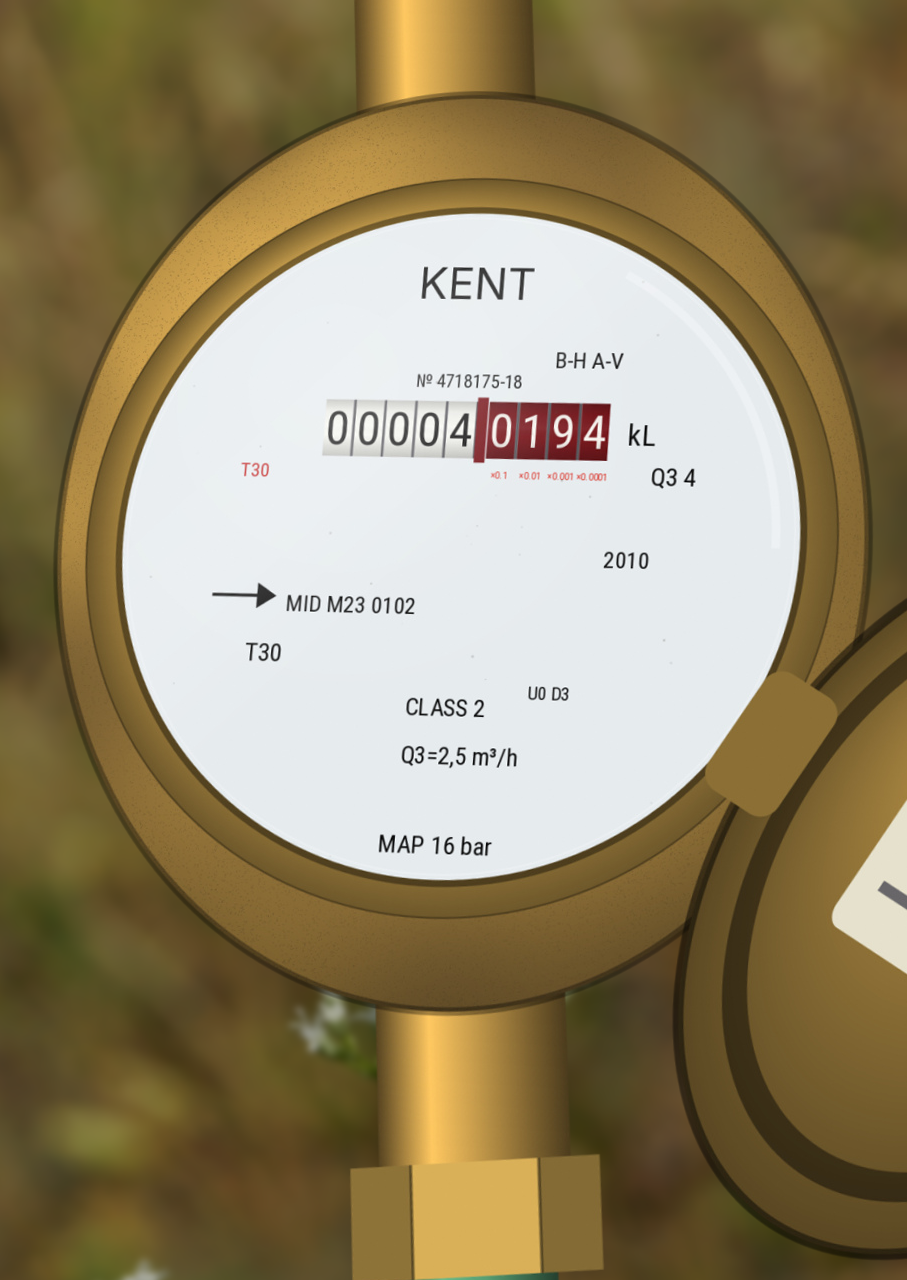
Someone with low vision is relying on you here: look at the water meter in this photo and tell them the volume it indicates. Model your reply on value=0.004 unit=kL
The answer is value=4.0194 unit=kL
